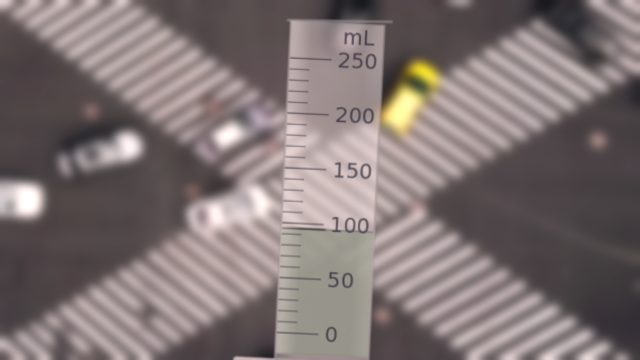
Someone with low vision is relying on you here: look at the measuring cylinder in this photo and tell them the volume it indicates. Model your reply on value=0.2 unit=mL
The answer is value=95 unit=mL
